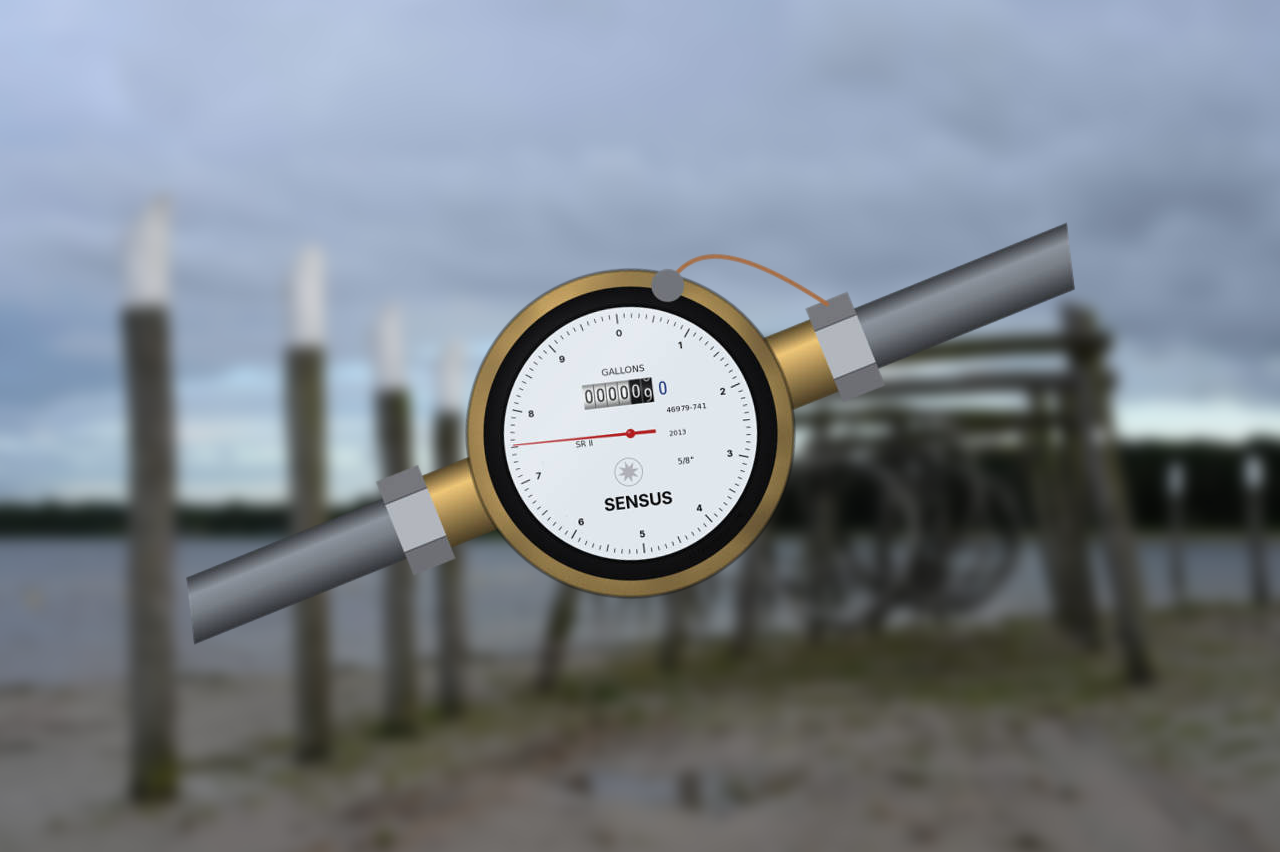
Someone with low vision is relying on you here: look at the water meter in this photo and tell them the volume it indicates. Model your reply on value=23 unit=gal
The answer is value=87.5 unit=gal
